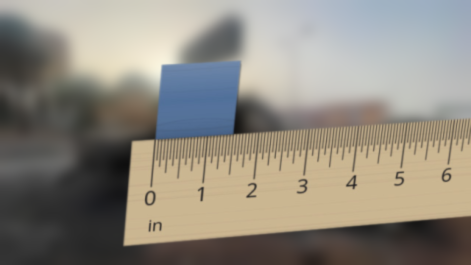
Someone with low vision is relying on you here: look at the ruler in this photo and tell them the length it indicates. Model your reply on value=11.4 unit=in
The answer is value=1.5 unit=in
